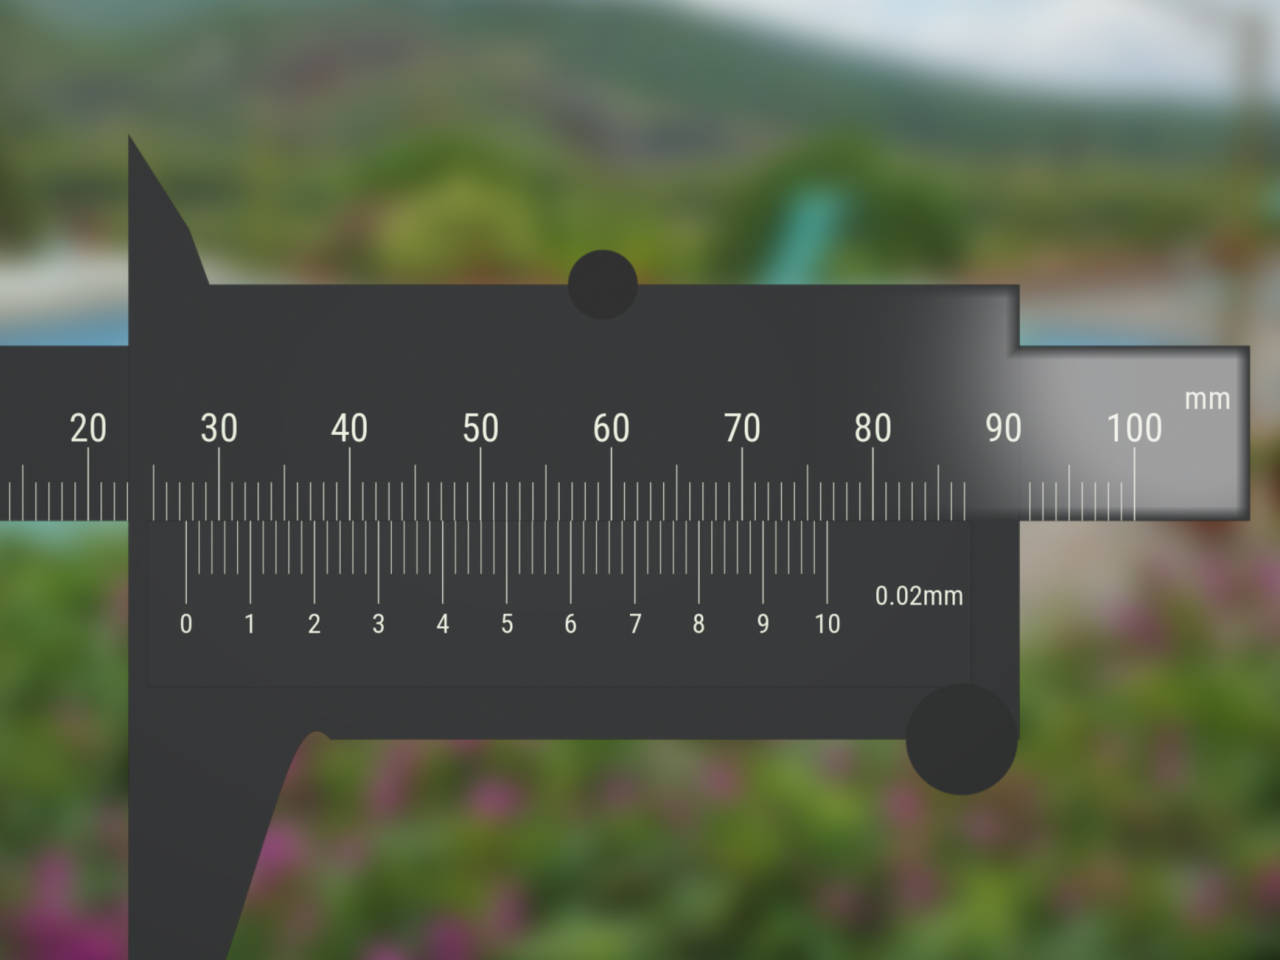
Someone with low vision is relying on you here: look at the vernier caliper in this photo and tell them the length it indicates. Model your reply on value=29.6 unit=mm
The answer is value=27.5 unit=mm
